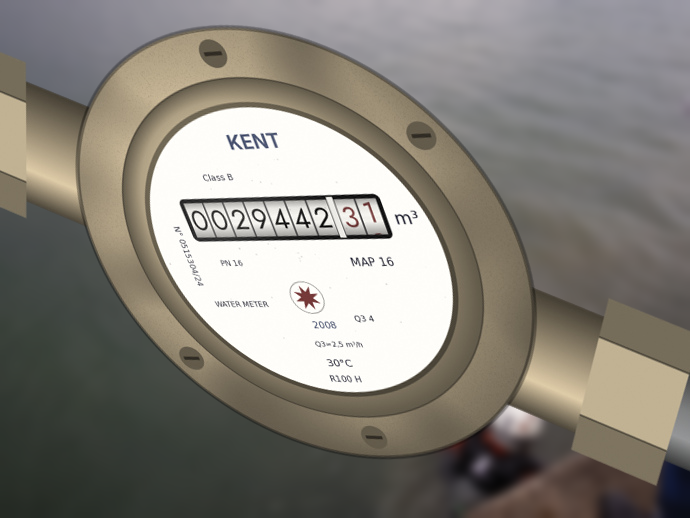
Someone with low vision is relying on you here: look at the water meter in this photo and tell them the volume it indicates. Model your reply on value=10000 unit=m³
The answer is value=29442.31 unit=m³
